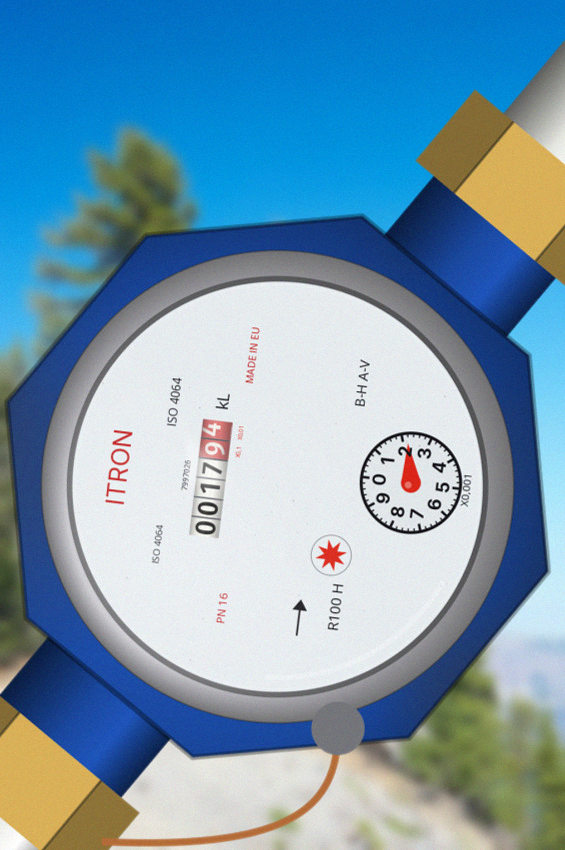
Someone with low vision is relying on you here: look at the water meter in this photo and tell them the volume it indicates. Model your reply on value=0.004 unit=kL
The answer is value=17.942 unit=kL
